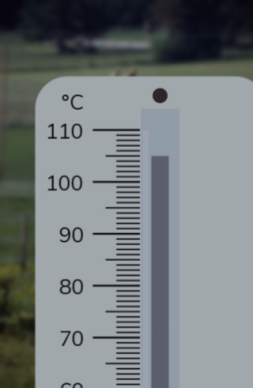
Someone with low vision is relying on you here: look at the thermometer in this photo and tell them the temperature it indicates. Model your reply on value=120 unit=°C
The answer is value=105 unit=°C
